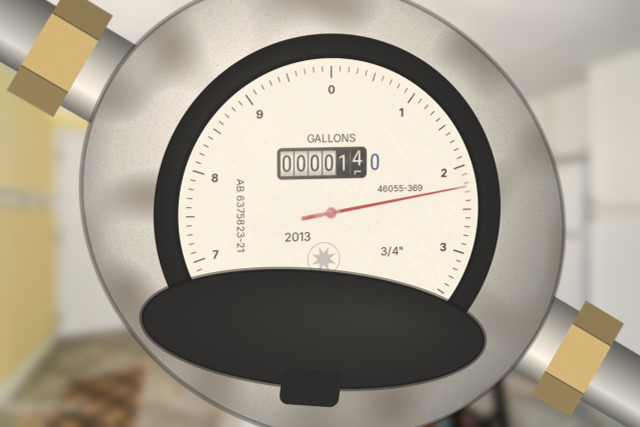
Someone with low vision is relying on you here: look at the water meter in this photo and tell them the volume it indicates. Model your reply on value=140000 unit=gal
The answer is value=142.2 unit=gal
